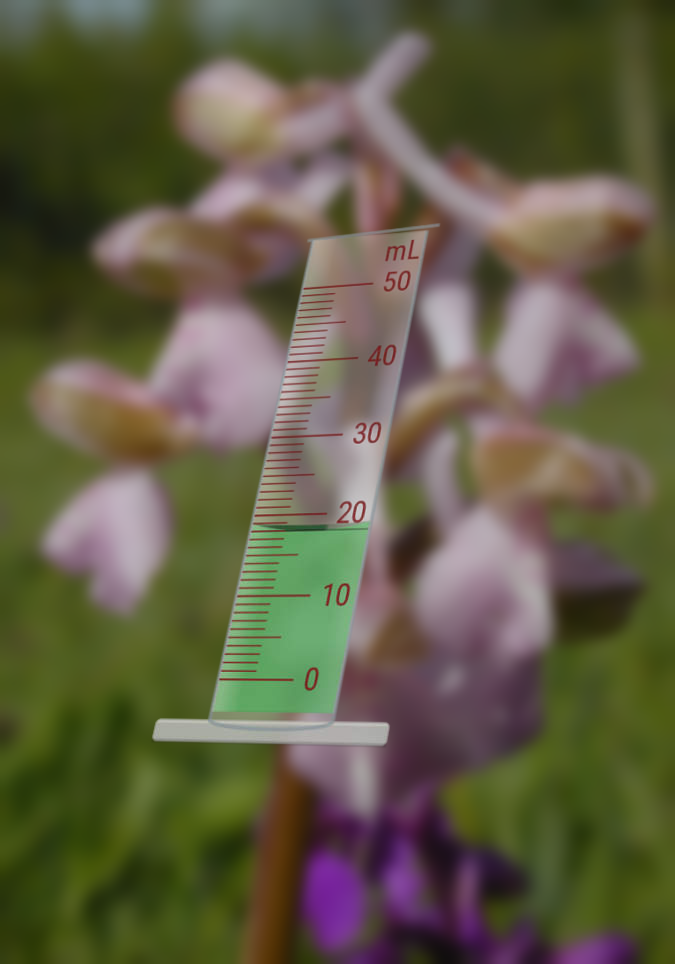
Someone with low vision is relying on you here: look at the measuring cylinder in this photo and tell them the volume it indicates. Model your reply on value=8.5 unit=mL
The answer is value=18 unit=mL
